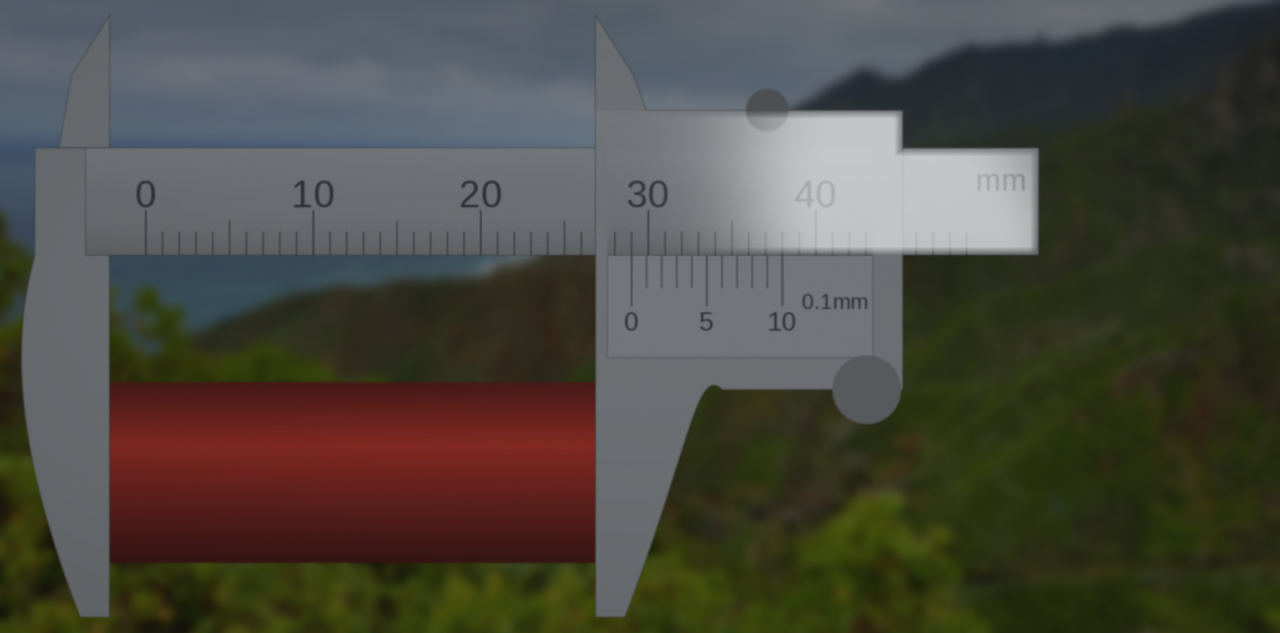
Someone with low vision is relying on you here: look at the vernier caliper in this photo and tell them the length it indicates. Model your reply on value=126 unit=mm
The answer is value=29.0 unit=mm
